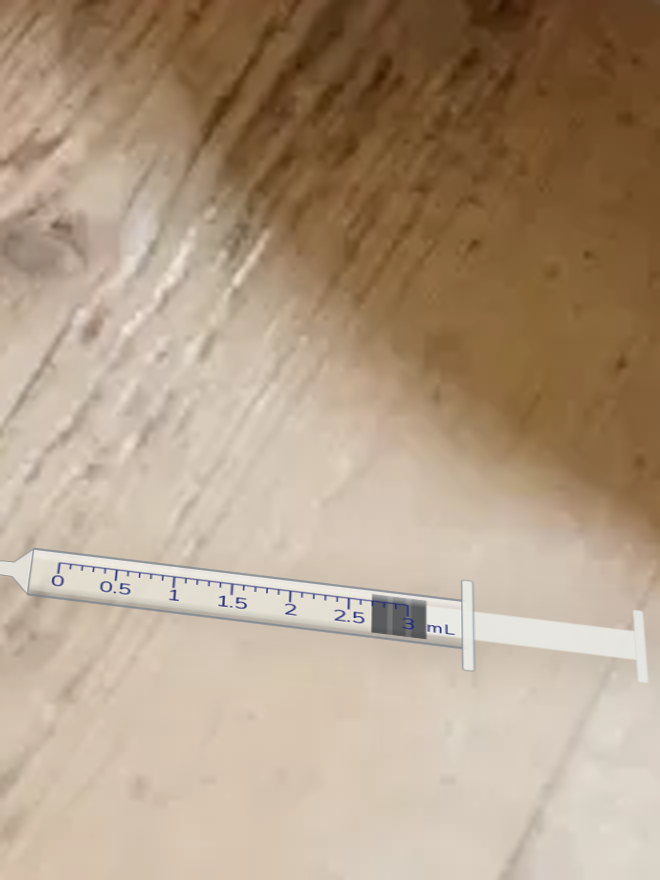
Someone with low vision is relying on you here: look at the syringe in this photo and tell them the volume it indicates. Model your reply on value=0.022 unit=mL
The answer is value=2.7 unit=mL
